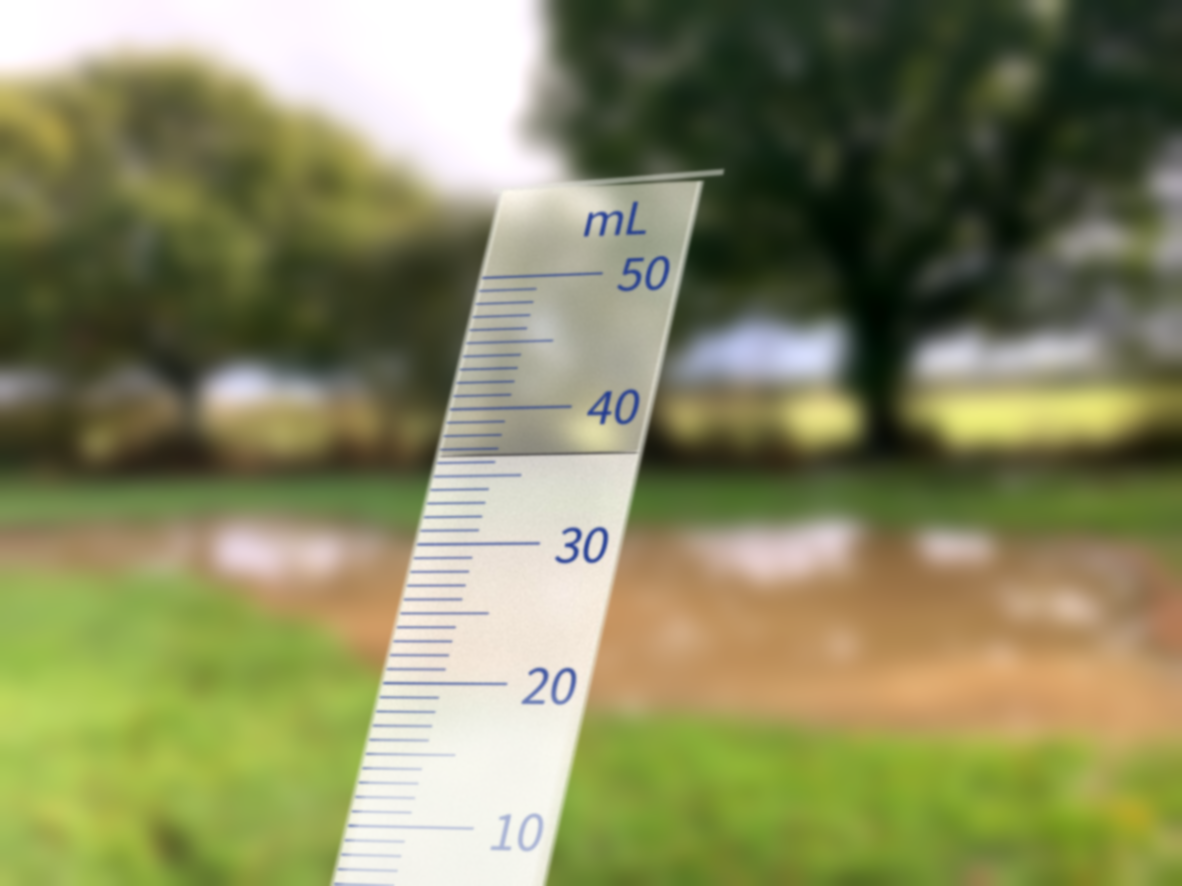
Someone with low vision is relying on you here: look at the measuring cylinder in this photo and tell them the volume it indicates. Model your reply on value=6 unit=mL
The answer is value=36.5 unit=mL
